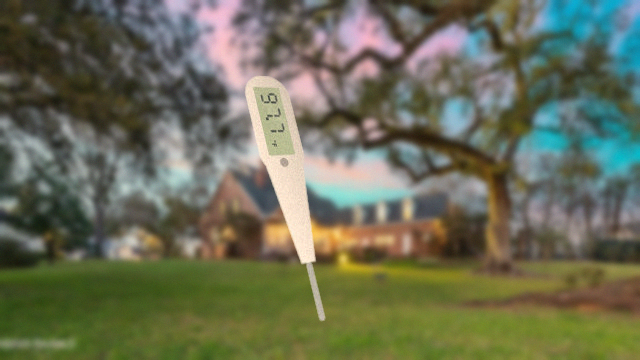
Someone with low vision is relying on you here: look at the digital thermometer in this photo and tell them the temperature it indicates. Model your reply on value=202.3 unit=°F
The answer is value=97.7 unit=°F
